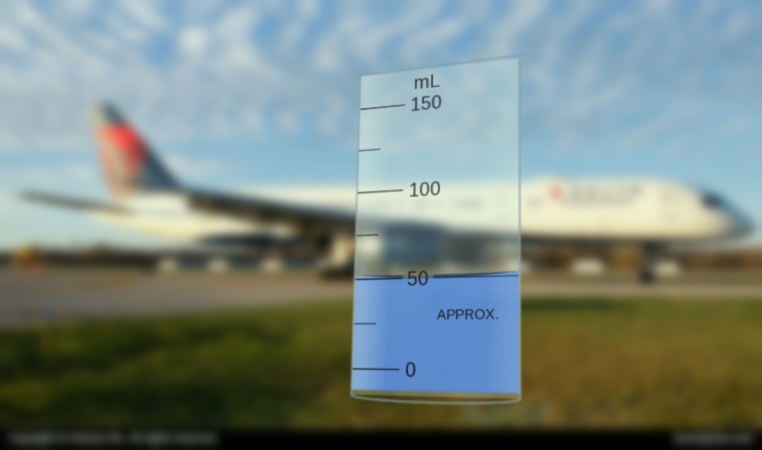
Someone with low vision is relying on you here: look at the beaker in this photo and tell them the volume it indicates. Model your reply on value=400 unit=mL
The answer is value=50 unit=mL
